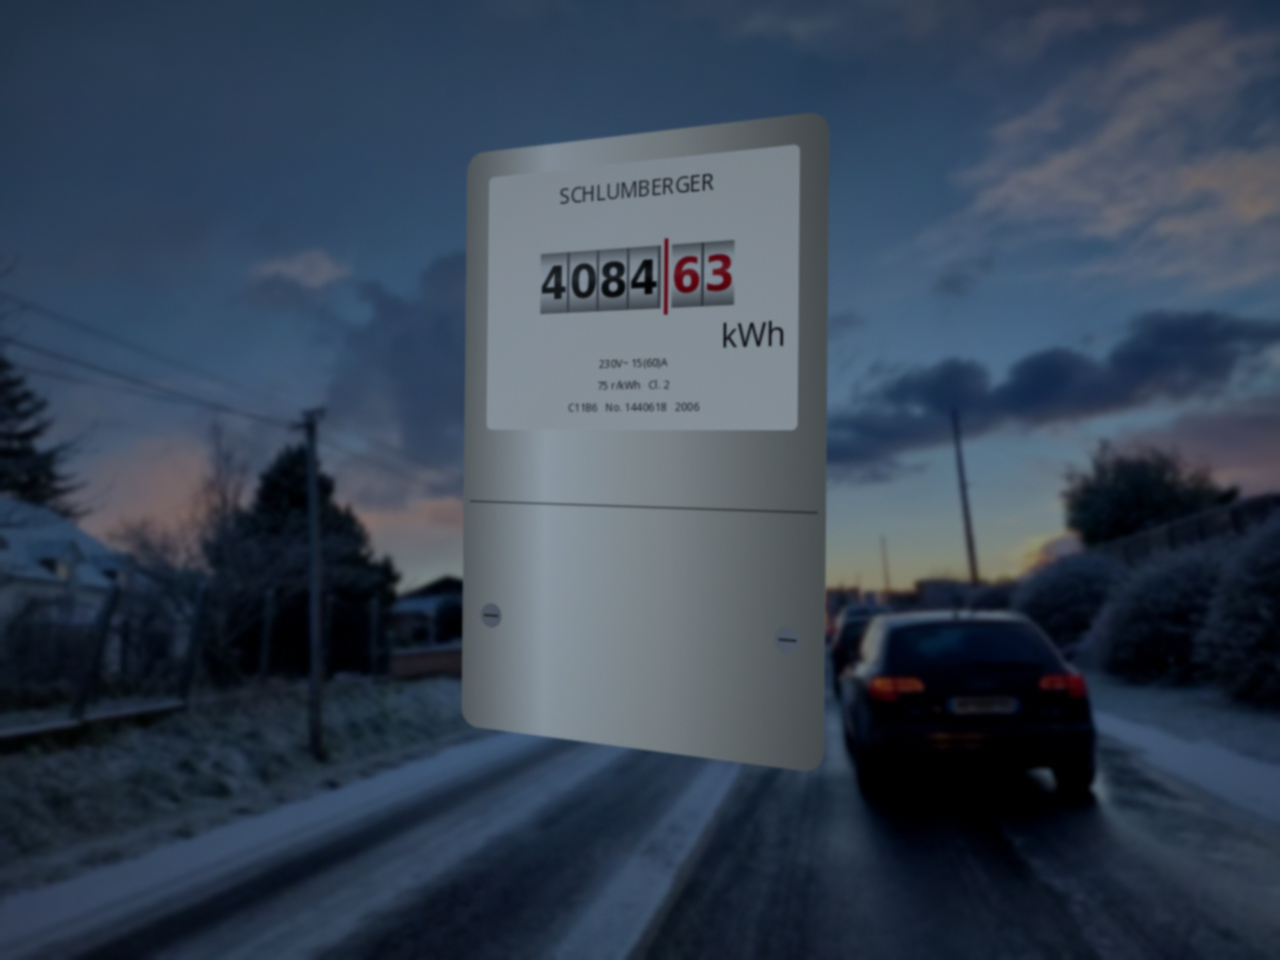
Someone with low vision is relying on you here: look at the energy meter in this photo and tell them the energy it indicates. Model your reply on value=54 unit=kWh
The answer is value=4084.63 unit=kWh
